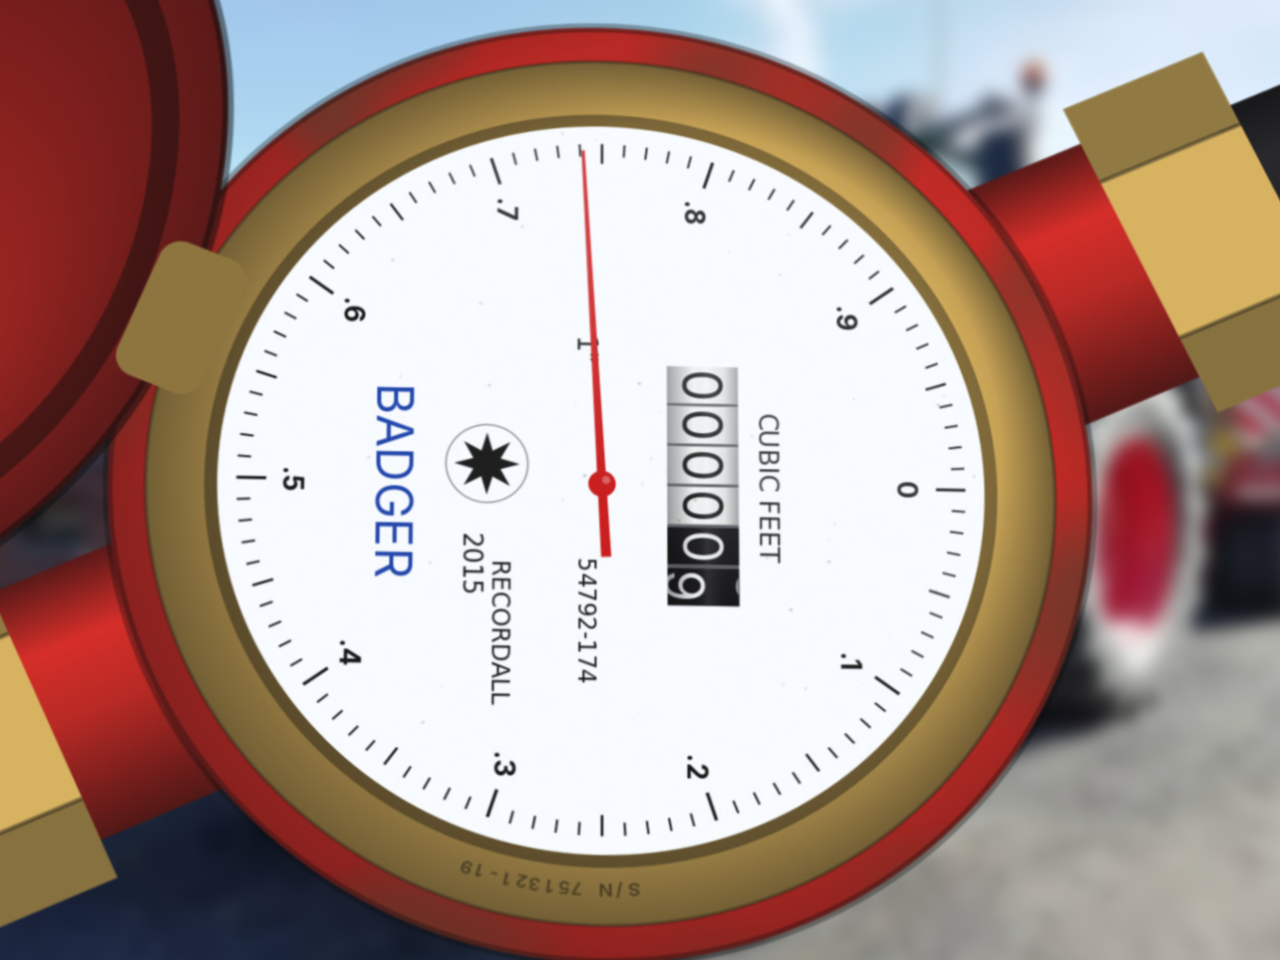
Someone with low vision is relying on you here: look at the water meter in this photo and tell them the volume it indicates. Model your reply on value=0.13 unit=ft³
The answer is value=8.74 unit=ft³
